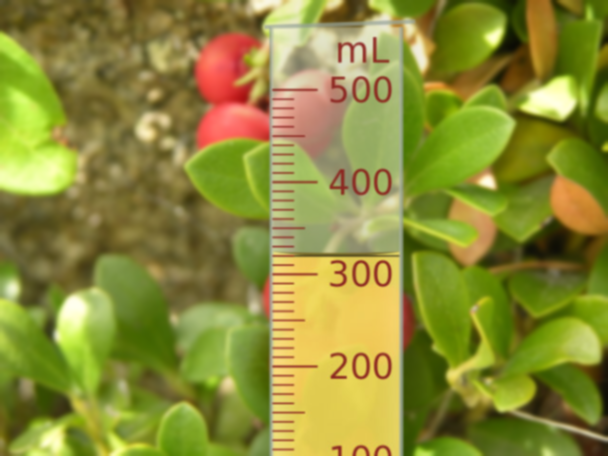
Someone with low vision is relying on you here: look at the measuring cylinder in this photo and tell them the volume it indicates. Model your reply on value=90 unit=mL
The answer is value=320 unit=mL
